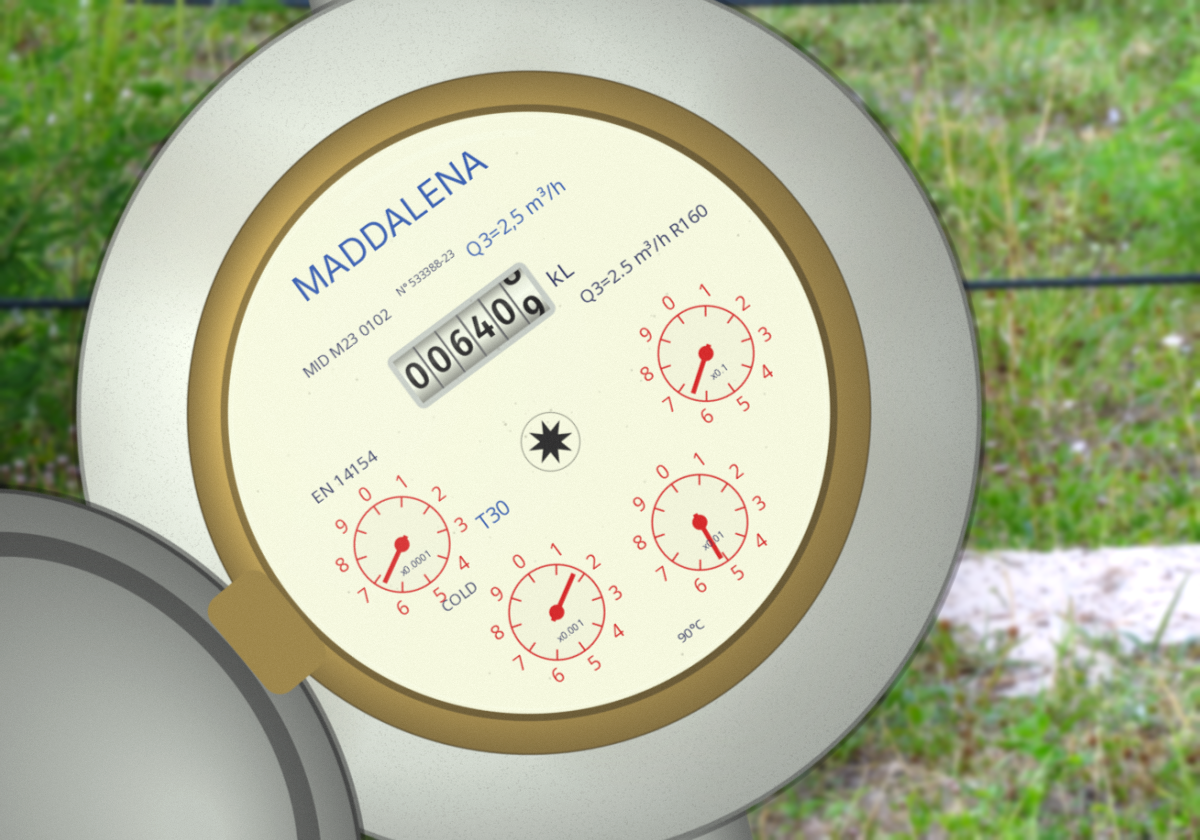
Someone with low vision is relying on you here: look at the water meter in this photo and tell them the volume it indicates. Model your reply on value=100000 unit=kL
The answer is value=6408.6516 unit=kL
